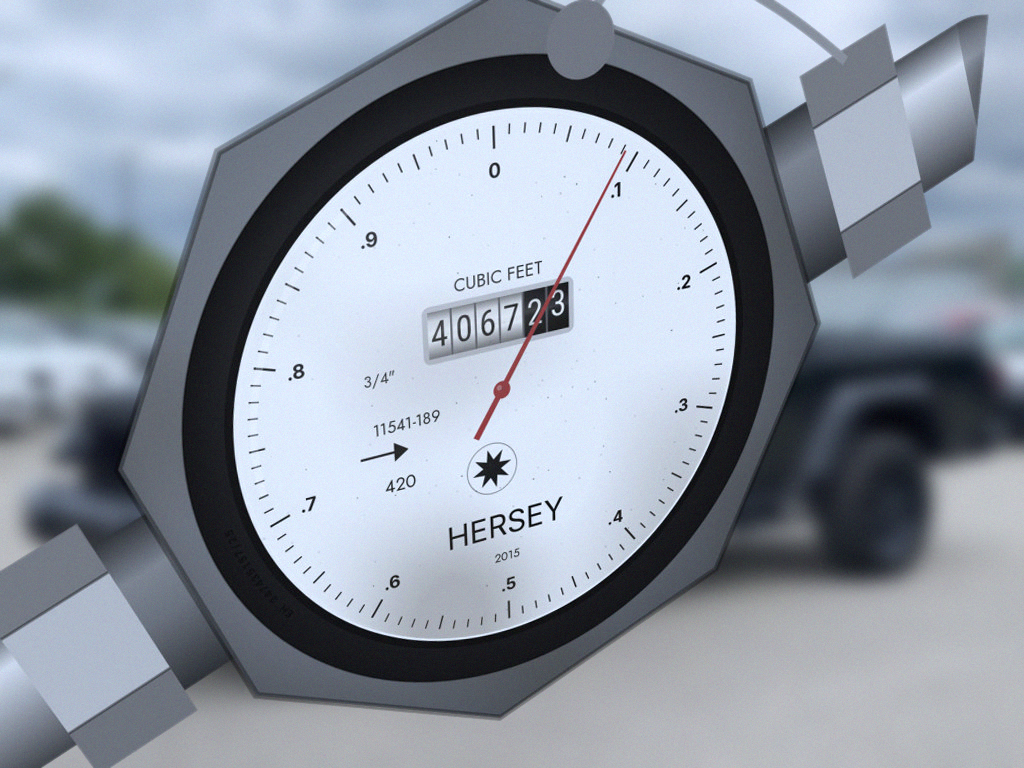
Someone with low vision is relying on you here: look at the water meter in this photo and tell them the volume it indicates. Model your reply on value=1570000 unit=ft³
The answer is value=406723.09 unit=ft³
